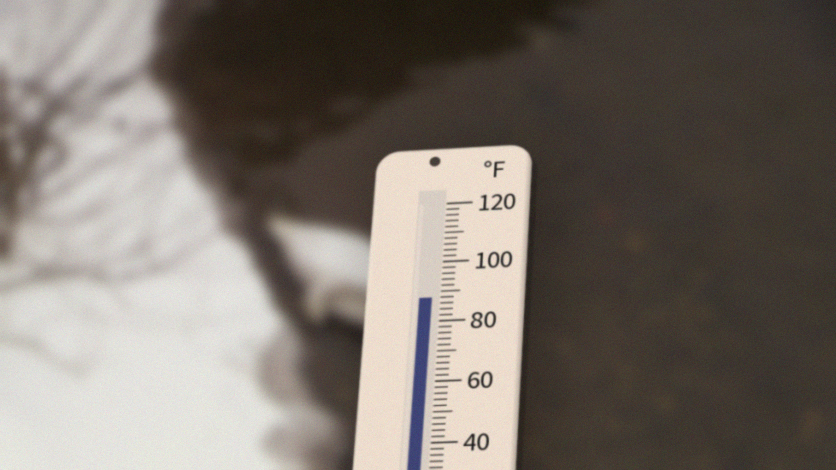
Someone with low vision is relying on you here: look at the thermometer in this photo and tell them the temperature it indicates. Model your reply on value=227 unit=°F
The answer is value=88 unit=°F
